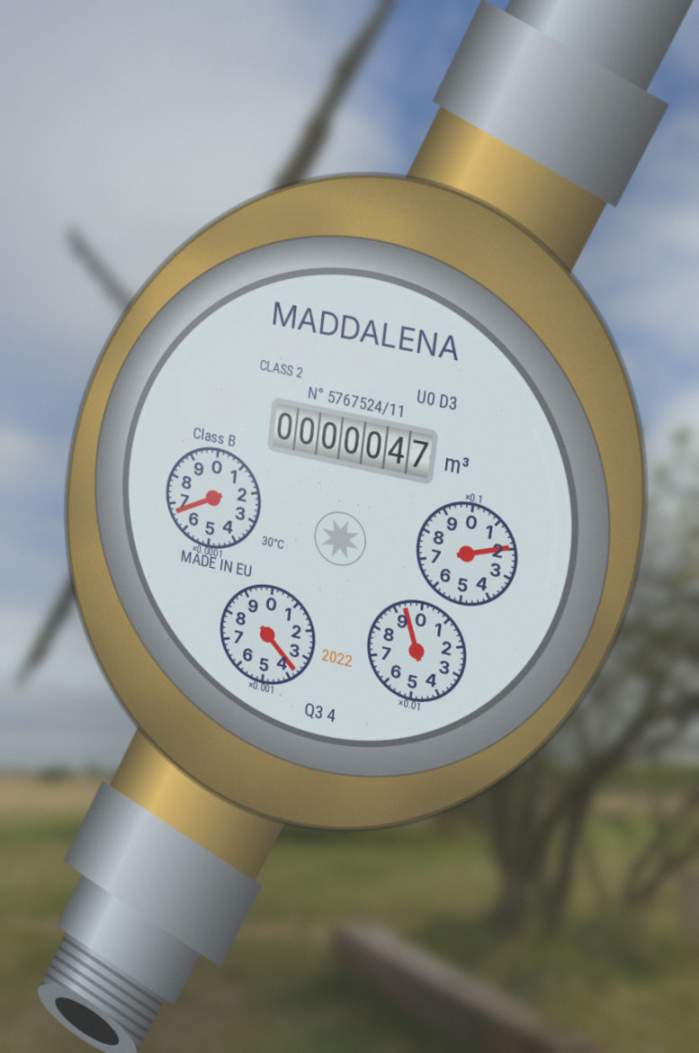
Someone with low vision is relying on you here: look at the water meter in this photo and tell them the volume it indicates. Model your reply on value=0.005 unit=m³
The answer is value=47.1936 unit=m³
